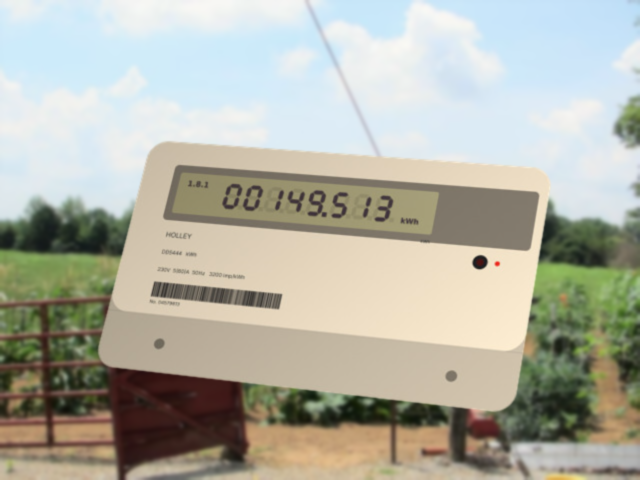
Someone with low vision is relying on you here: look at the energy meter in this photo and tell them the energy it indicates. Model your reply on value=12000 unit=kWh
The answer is value=149.513 unit=kWh
